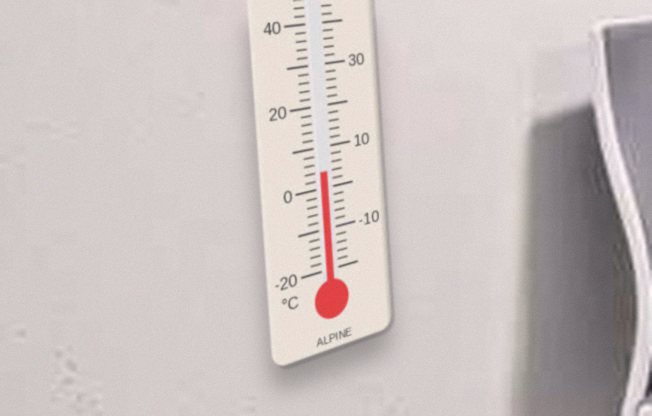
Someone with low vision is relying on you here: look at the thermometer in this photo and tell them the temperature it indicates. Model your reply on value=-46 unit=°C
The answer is value=4 unit=°C
